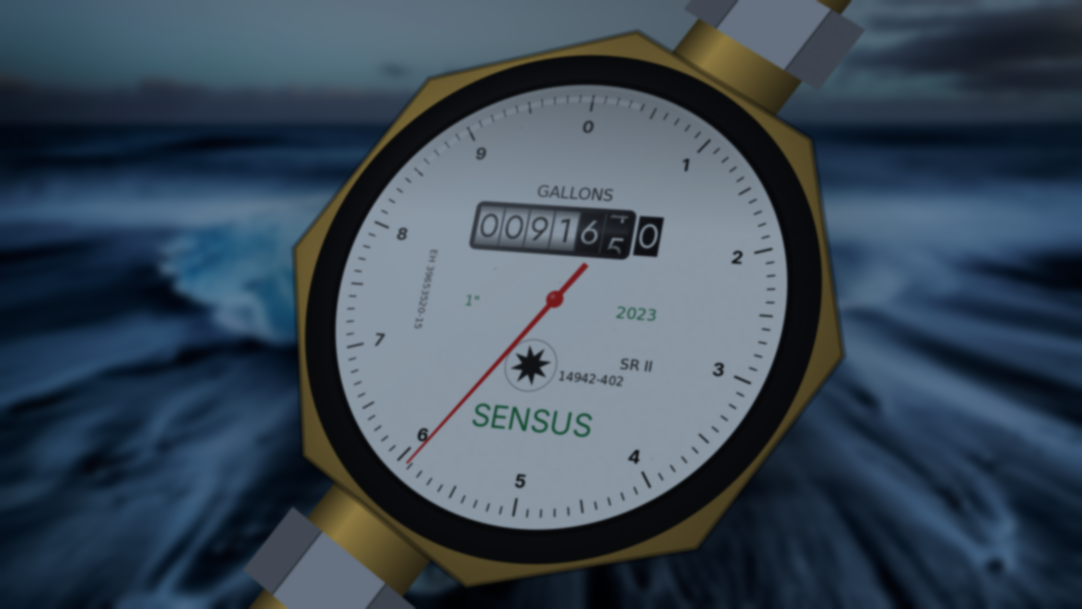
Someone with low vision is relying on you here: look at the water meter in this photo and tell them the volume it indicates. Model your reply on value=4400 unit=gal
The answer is value=91645.9 unit=gal
